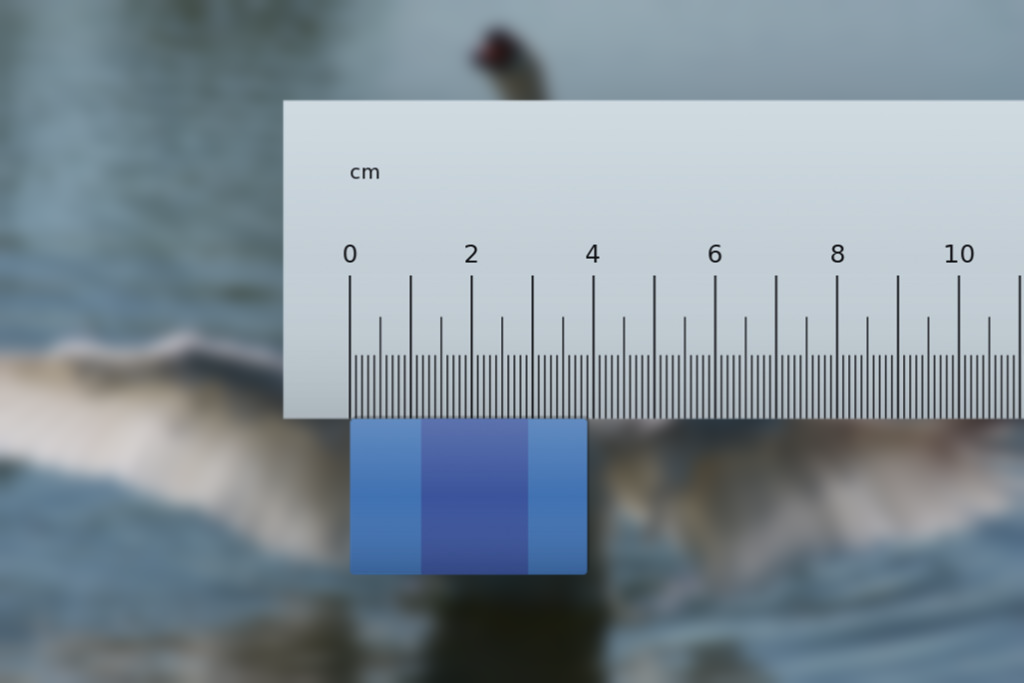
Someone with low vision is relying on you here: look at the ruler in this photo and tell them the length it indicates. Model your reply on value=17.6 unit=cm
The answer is value=3.9 unit=cm
